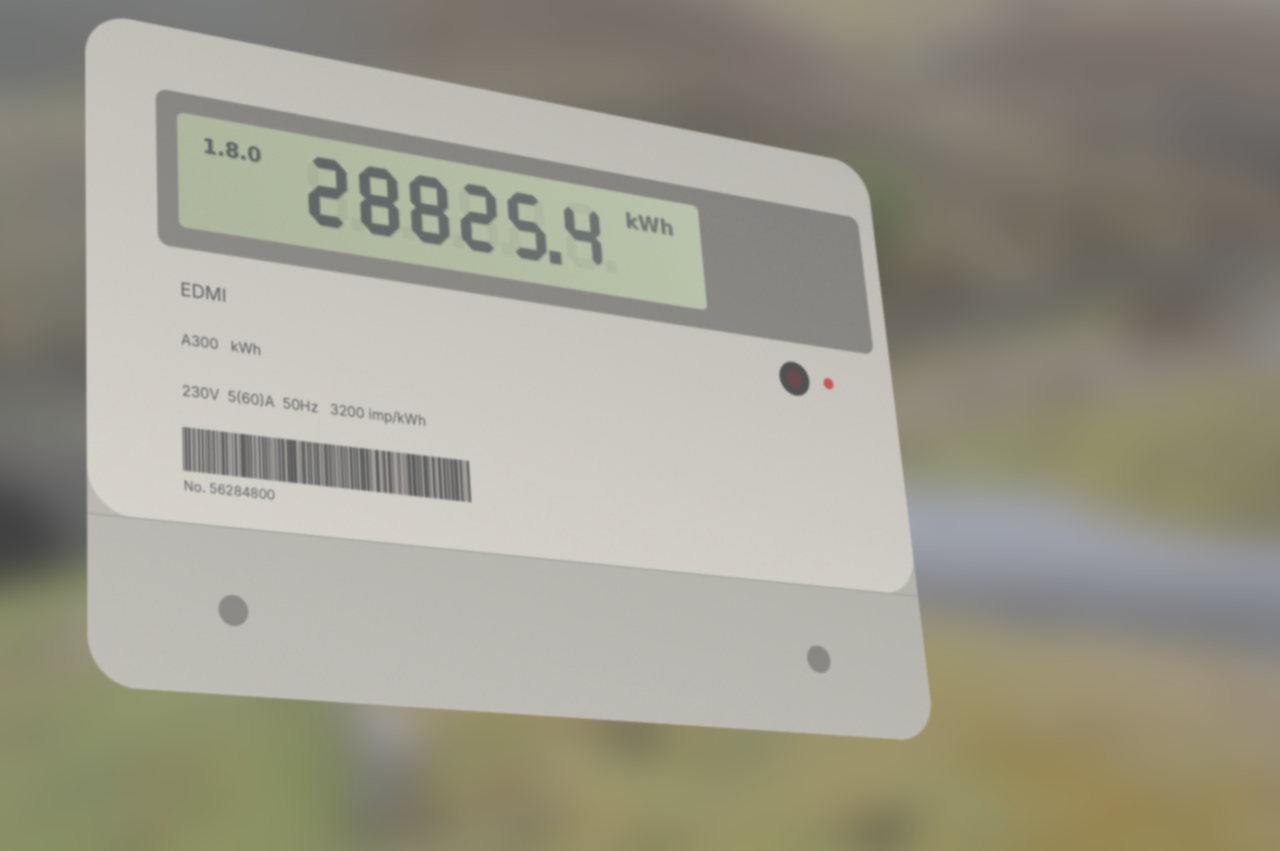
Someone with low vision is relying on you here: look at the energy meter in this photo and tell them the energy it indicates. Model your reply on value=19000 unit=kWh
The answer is value=28825.4 unit=kWh
